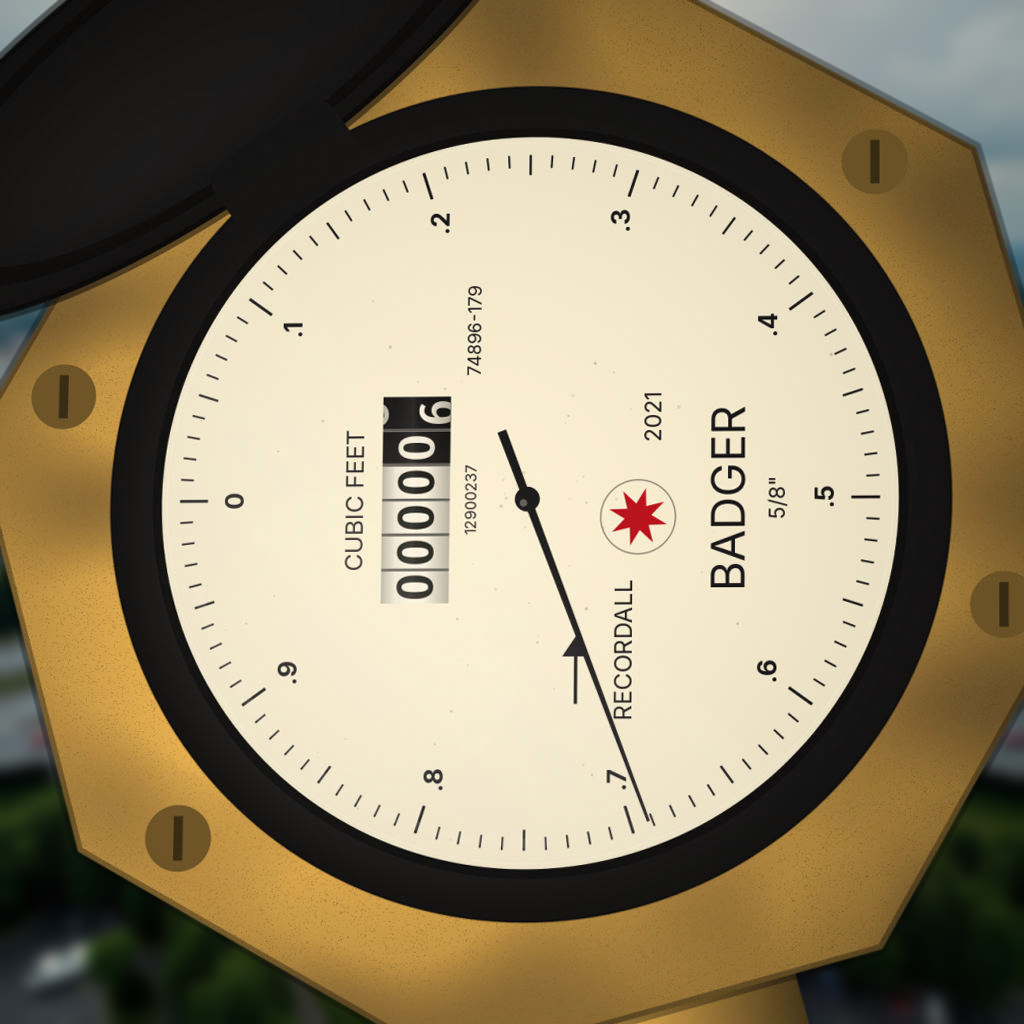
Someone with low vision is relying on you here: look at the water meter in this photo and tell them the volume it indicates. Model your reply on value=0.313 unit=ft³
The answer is value=5.69 unit=ft³
